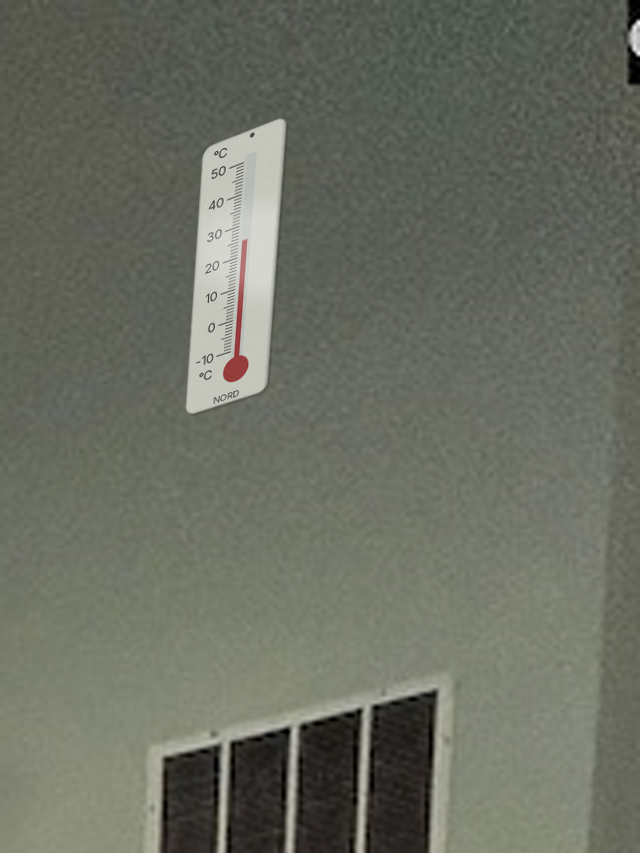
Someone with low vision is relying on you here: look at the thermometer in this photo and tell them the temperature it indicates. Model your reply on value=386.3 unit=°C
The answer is value=25 unit=°C
